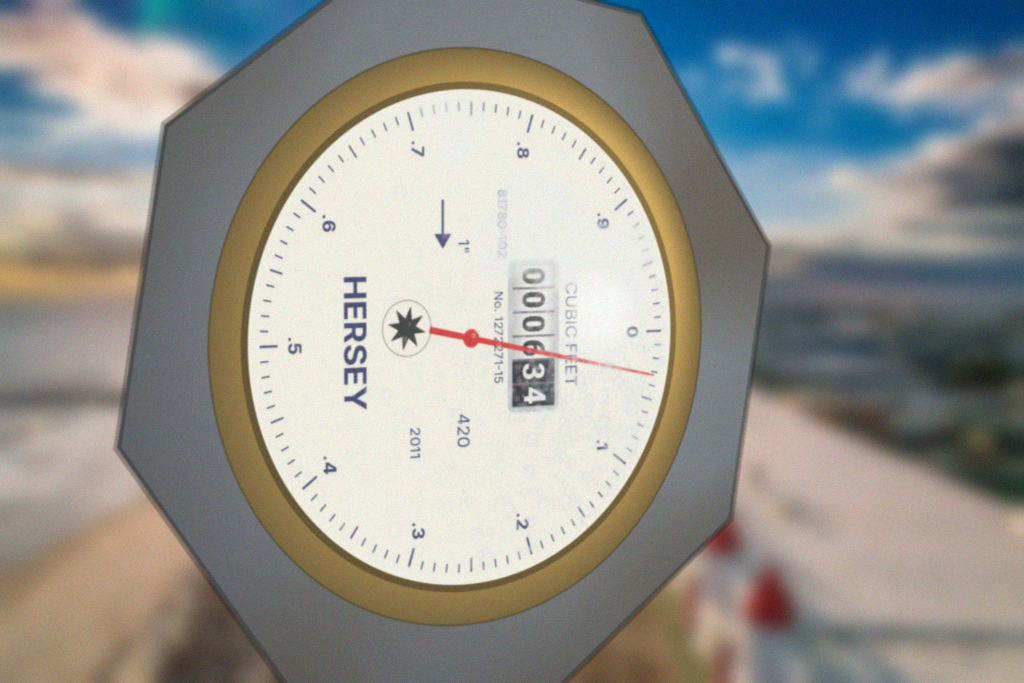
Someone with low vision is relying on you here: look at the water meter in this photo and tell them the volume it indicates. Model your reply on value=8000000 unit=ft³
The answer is value=634.03 unit=ft³
